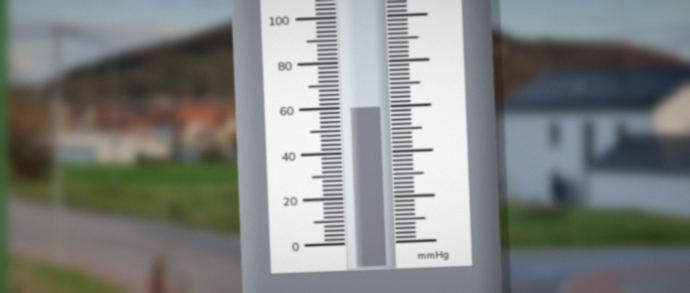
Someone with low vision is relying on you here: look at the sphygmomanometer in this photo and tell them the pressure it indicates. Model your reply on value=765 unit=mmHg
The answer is value=60 unit=mmHg
